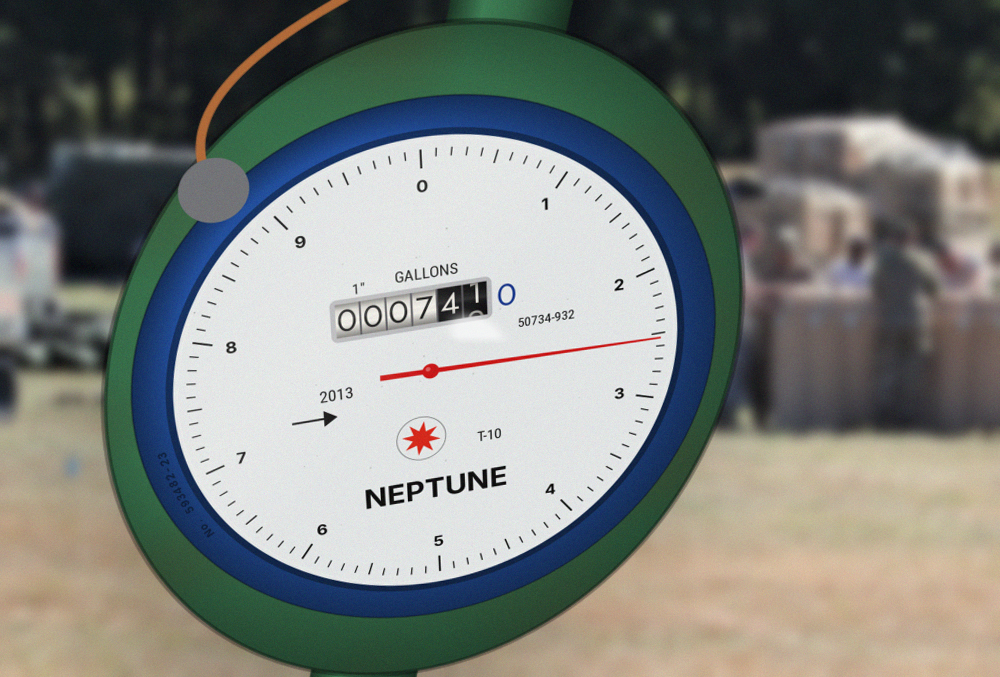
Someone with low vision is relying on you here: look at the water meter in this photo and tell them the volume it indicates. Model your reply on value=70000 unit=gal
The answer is value=7412.5 unit=gal
